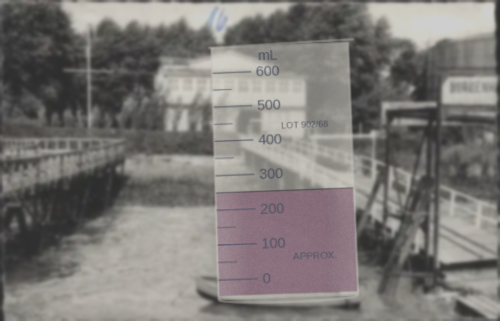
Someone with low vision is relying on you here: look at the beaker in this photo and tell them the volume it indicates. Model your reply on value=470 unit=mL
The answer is value=250 unit=mL
